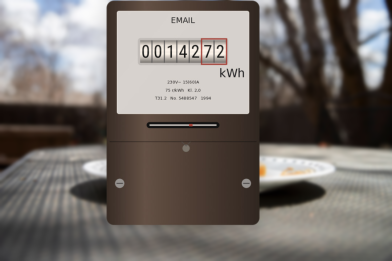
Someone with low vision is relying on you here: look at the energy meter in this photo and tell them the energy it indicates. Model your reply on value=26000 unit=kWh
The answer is value=142.72 unit=kWh
